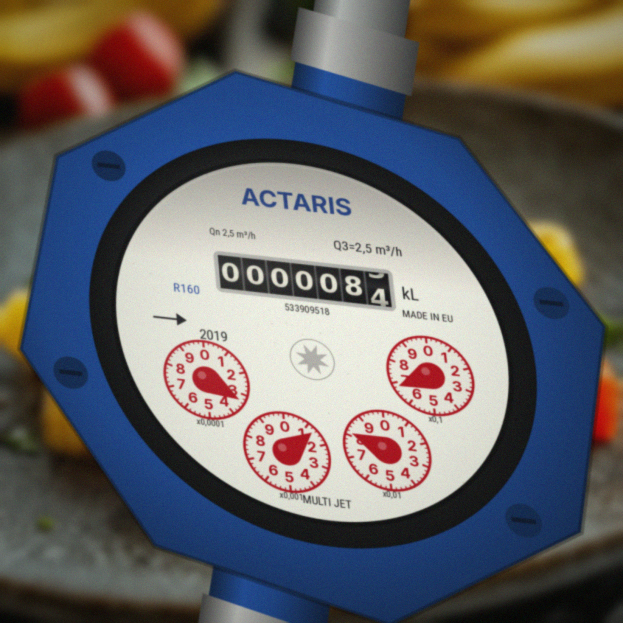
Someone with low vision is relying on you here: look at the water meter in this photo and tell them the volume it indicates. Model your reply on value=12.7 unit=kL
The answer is value=83.6813 unit=kL
